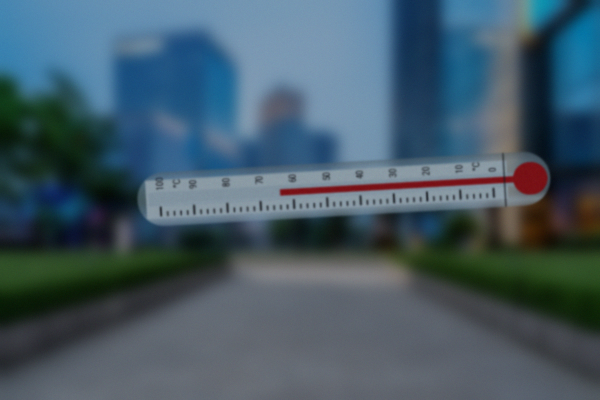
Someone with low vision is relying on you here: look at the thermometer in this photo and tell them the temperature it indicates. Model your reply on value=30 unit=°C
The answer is value=64 unit=°C
